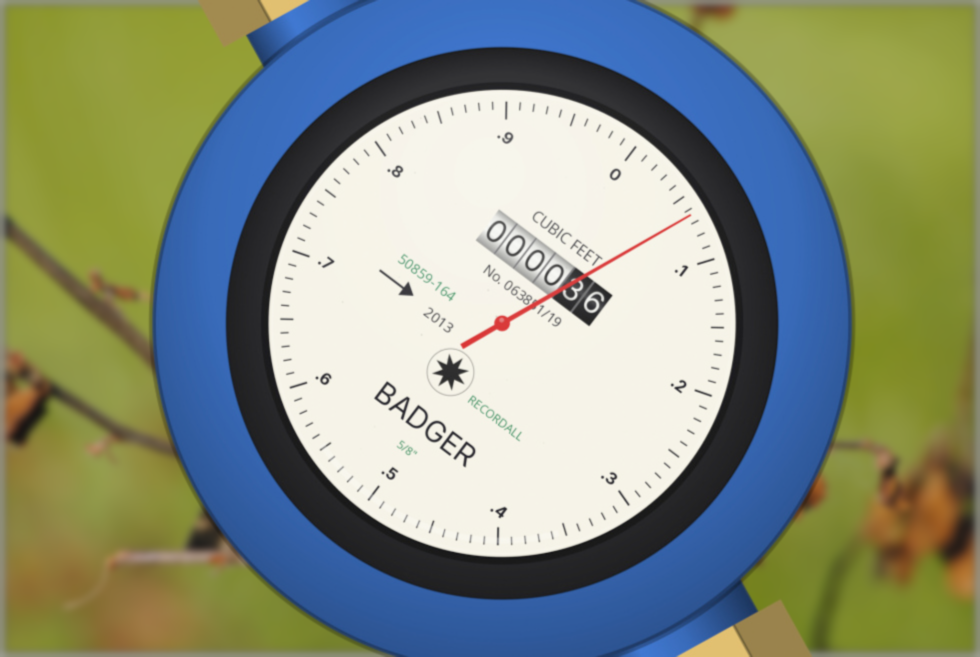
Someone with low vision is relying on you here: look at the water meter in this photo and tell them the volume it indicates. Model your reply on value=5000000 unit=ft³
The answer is value=36.06 unit=ft³
